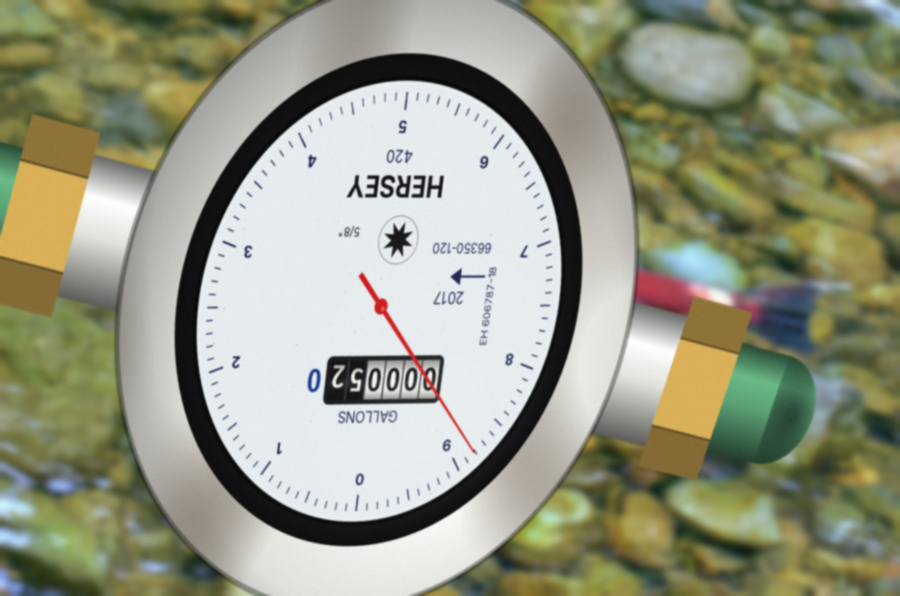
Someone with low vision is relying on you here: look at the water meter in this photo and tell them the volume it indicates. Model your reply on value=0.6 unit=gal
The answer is value=518.8 unit=gal
